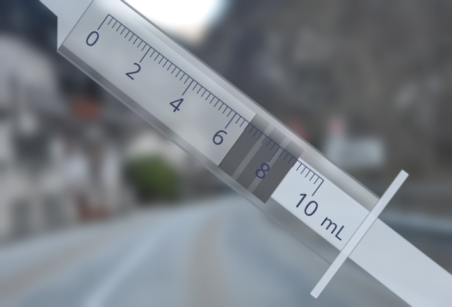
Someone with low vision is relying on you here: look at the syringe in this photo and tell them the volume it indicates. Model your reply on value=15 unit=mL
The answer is value=6.6 unit=mL
